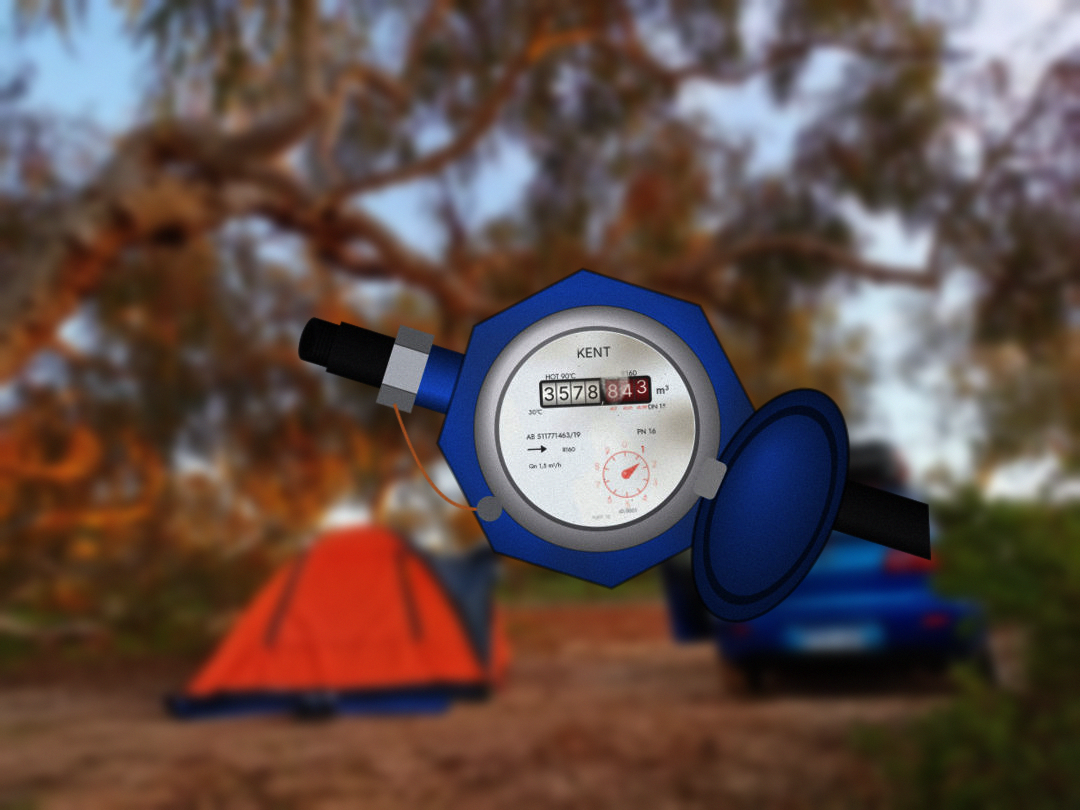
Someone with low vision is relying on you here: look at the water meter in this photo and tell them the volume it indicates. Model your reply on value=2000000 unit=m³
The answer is value=3578.8431 unit=m³
